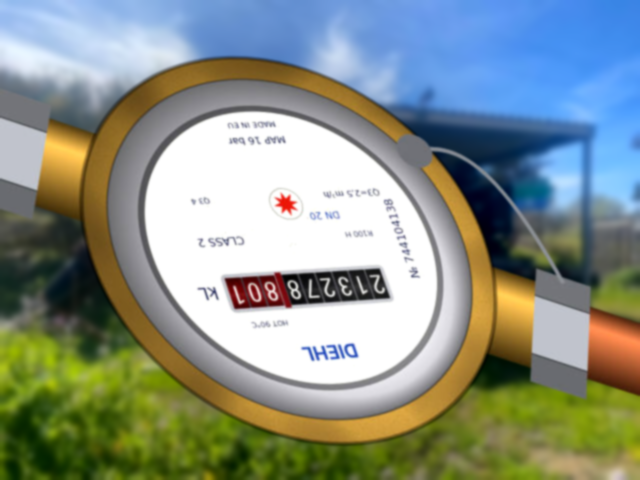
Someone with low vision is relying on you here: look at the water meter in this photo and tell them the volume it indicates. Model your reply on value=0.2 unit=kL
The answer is value=213278.801 unit=kL
